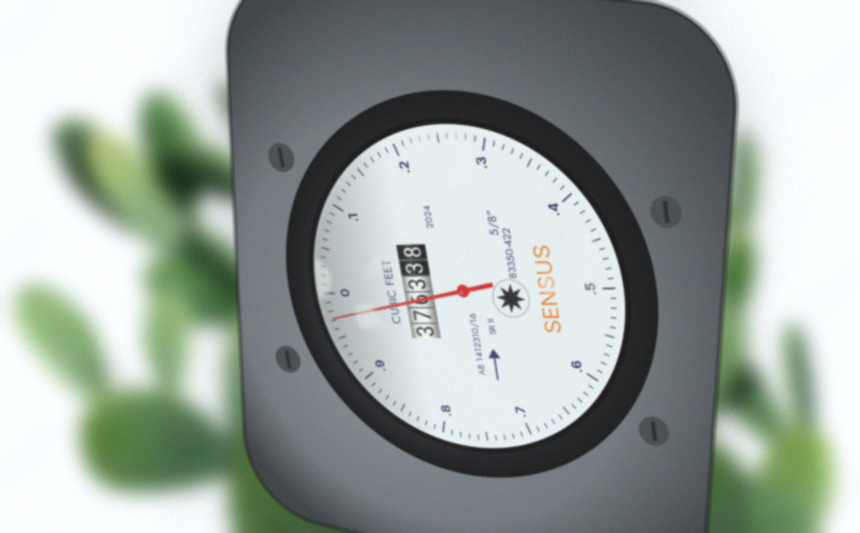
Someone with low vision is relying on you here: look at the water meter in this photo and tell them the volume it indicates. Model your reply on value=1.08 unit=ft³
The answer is value=376337.97 unit=ft³
